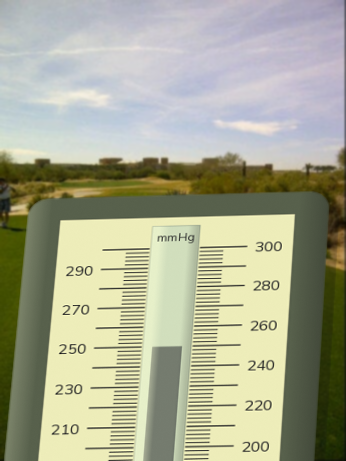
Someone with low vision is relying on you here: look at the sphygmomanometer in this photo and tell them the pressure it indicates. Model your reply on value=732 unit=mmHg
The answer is value=250 unit=mmHg
